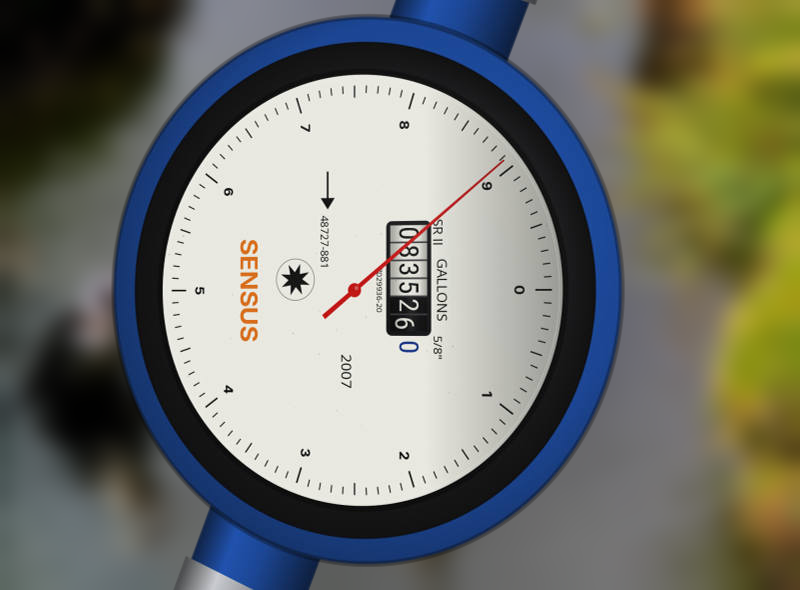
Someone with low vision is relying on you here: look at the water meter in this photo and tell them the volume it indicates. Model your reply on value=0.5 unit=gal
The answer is value=835258.9 unit=gal
